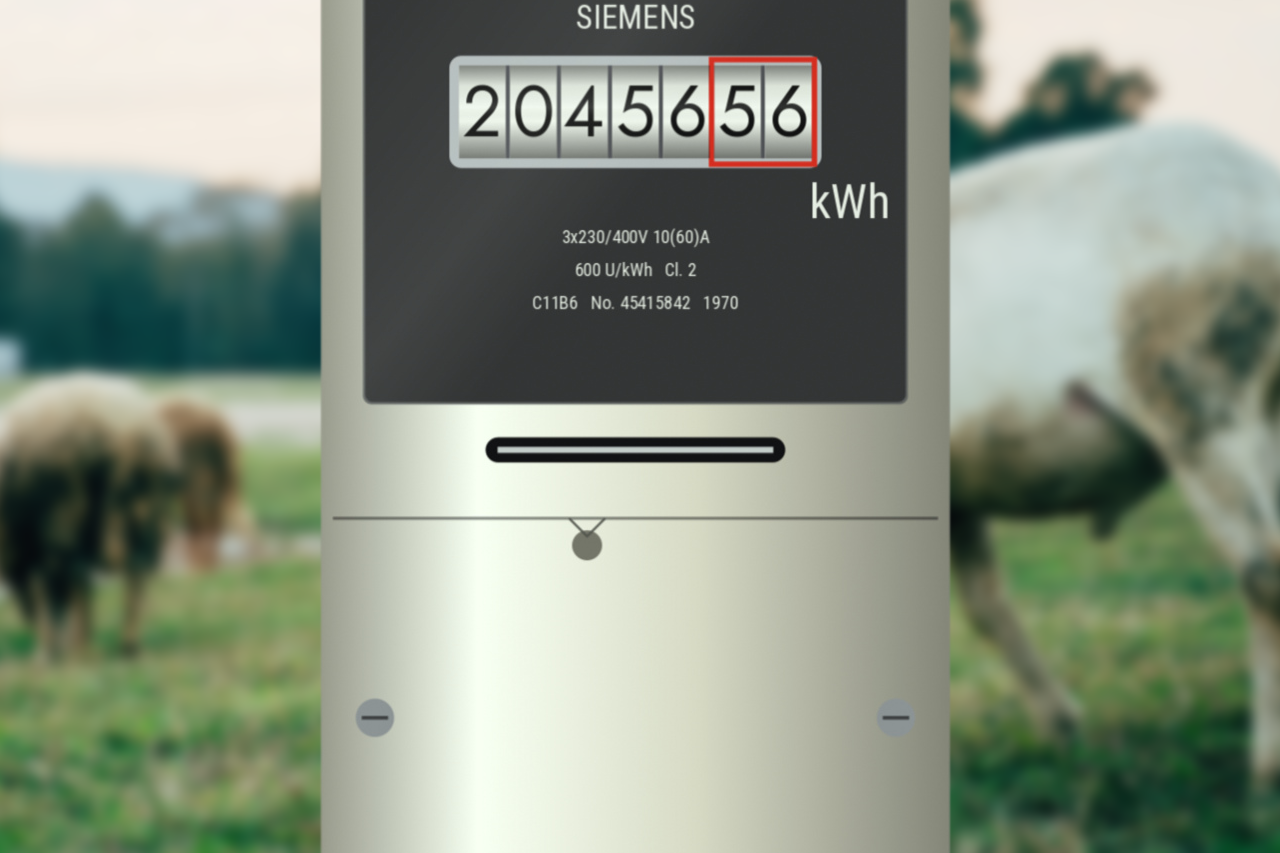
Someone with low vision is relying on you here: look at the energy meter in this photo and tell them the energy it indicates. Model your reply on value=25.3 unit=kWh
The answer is value=20456.56 unit=kWh
